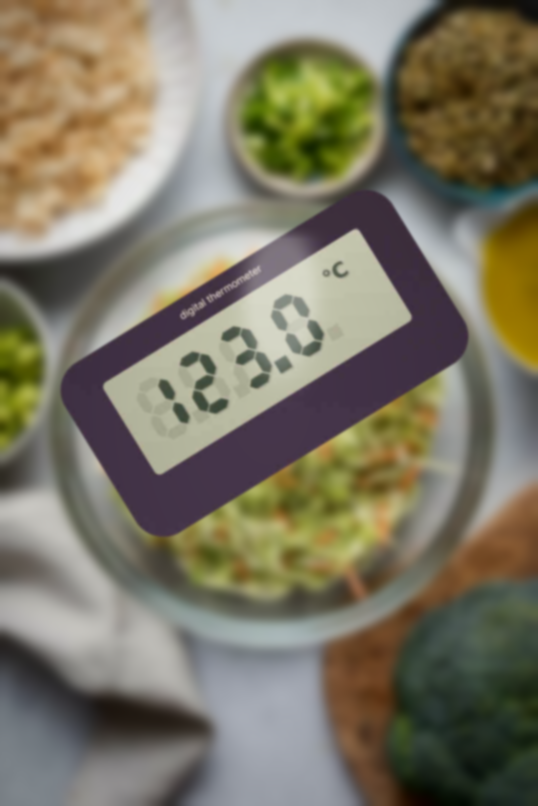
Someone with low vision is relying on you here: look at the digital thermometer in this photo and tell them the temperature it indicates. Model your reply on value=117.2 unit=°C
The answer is value=123.0 unit=°C
